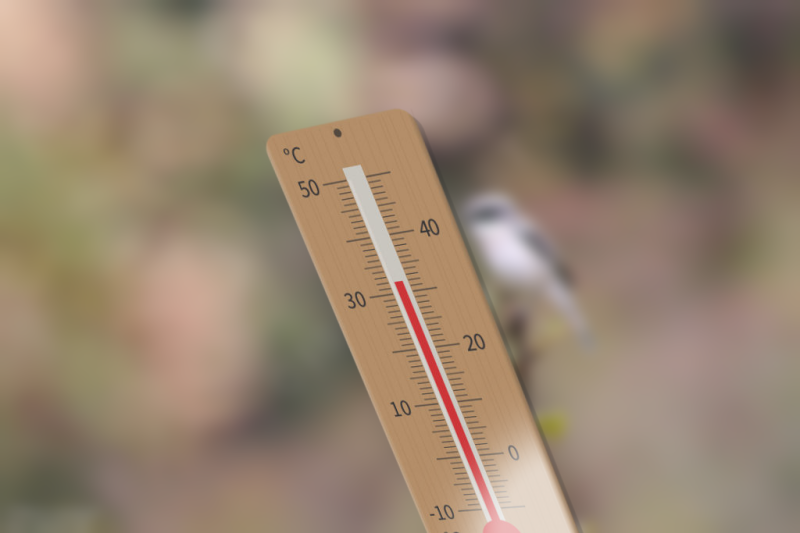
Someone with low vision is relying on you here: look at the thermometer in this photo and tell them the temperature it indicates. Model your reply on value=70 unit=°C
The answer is value=32 unit=°C
